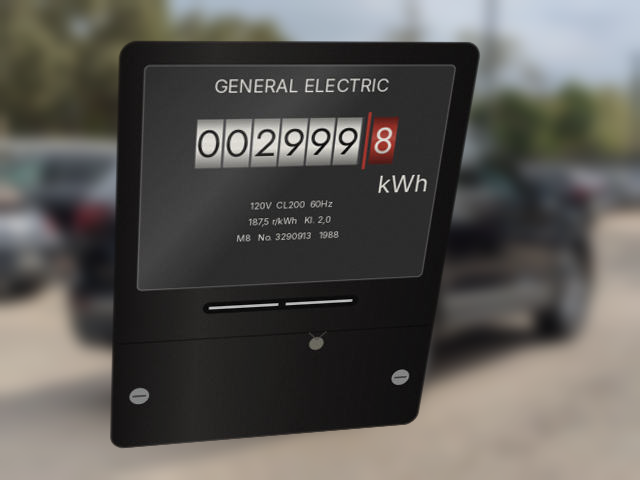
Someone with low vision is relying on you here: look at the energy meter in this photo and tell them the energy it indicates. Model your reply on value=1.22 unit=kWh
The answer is value=2999.8 unit=kWh
